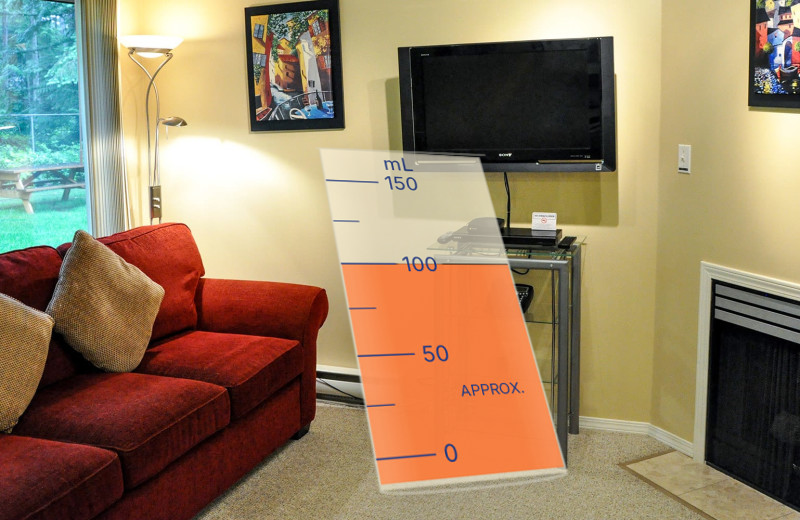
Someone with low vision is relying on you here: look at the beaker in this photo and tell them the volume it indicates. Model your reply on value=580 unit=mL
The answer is value=100 unit=mL
